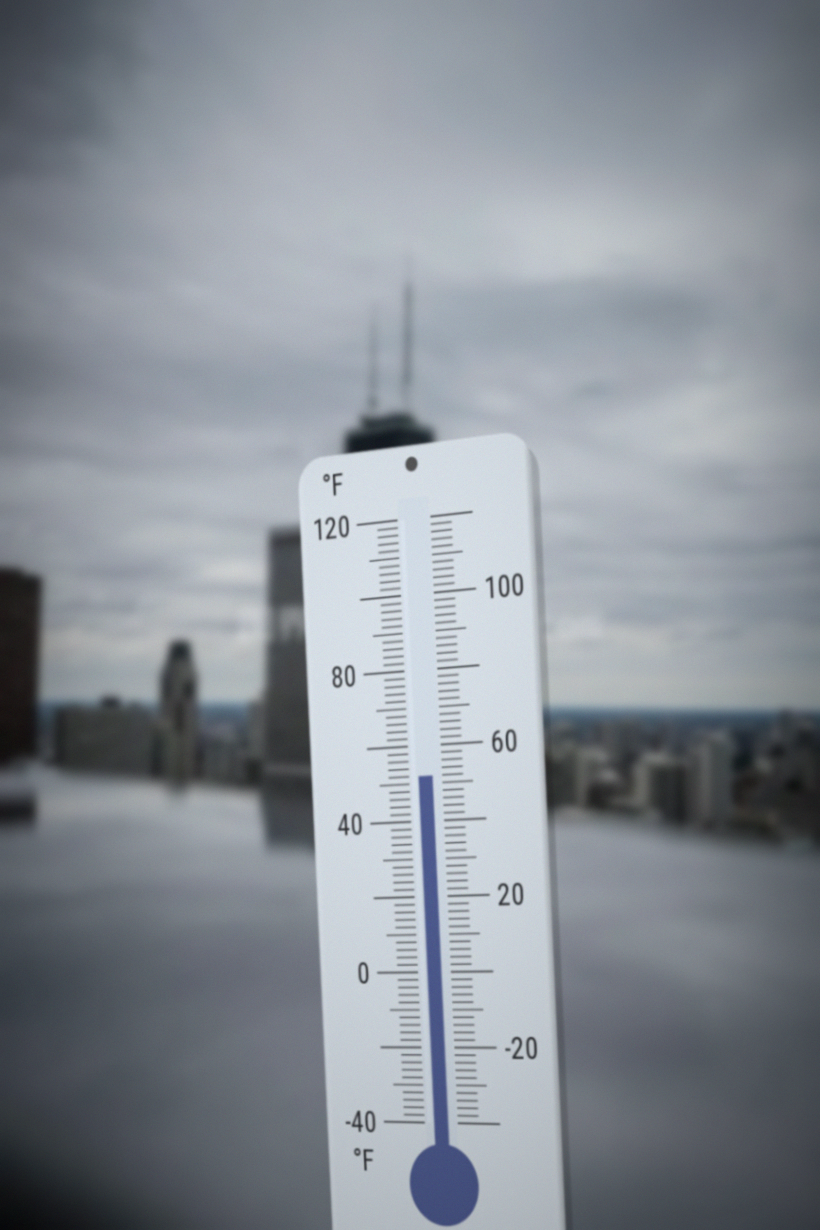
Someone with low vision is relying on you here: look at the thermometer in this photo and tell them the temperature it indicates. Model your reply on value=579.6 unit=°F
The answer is value=52 unit=°F
